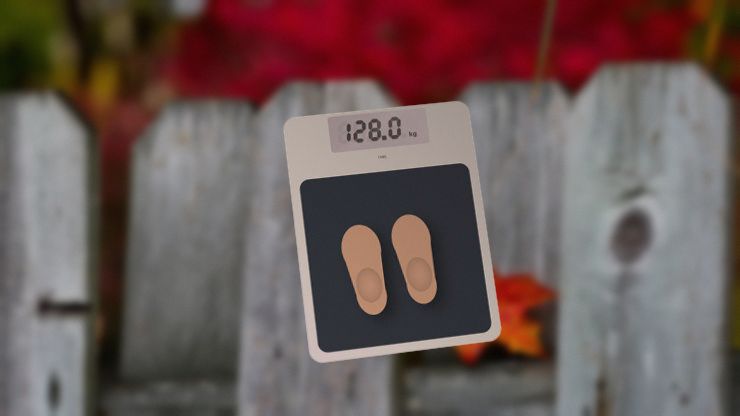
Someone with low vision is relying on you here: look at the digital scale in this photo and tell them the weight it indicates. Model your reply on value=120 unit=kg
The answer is value=128.0 unit=kg
